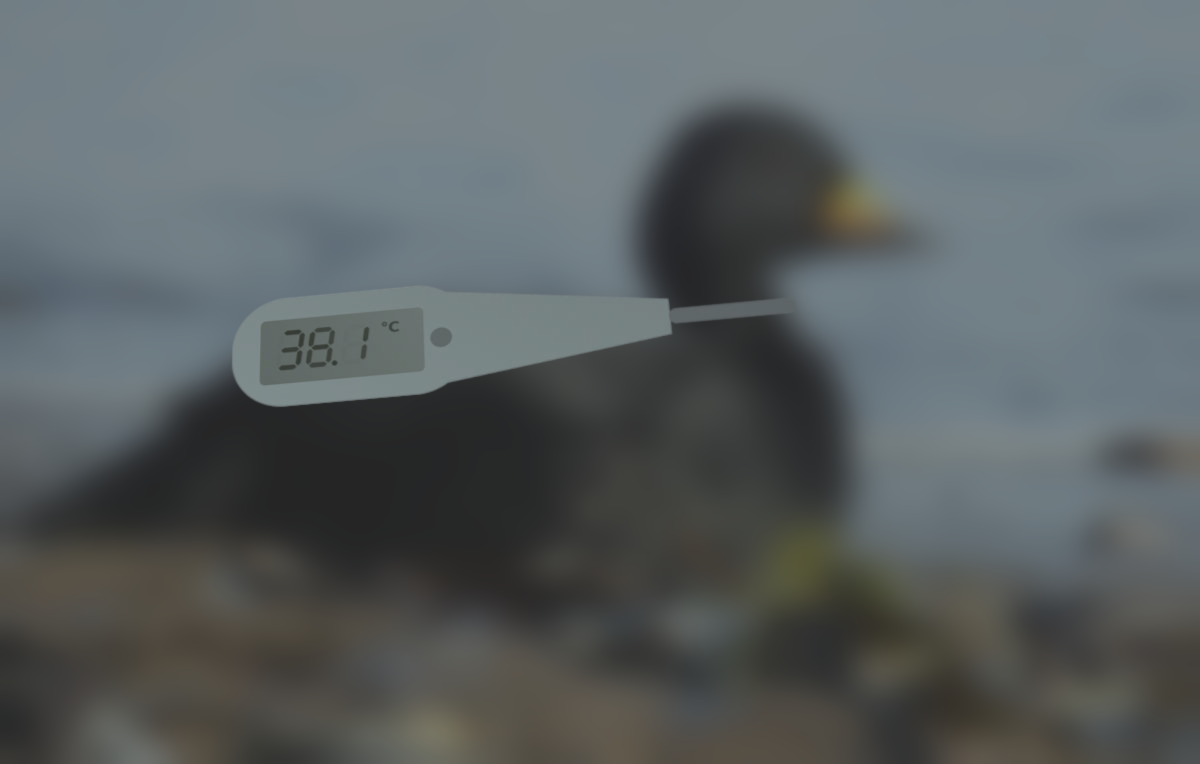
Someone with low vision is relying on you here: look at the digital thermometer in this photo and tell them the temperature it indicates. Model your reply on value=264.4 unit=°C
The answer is value=38.1 unit=°C
